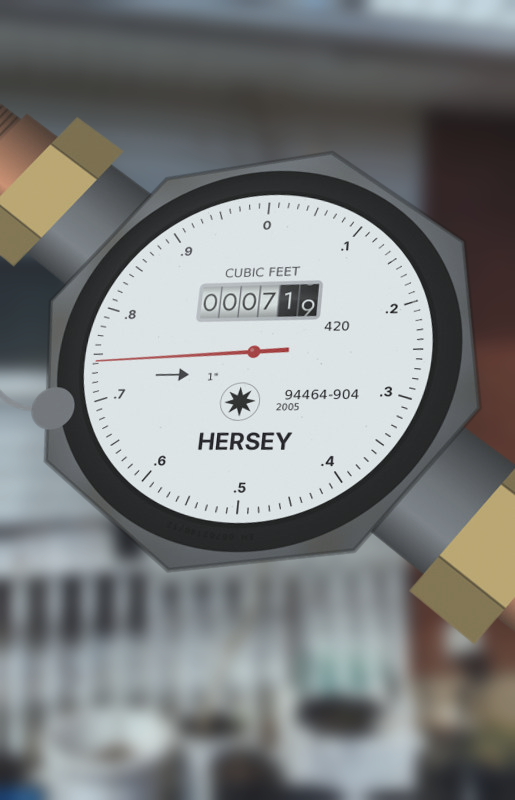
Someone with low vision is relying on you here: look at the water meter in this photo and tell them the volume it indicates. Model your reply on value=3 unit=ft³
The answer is value=718.74 unit=ft³
